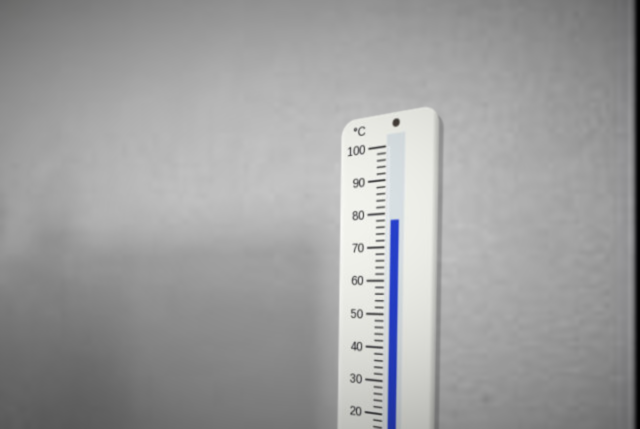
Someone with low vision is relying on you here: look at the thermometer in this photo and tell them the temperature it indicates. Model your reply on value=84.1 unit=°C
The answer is value=78 unit=°C
